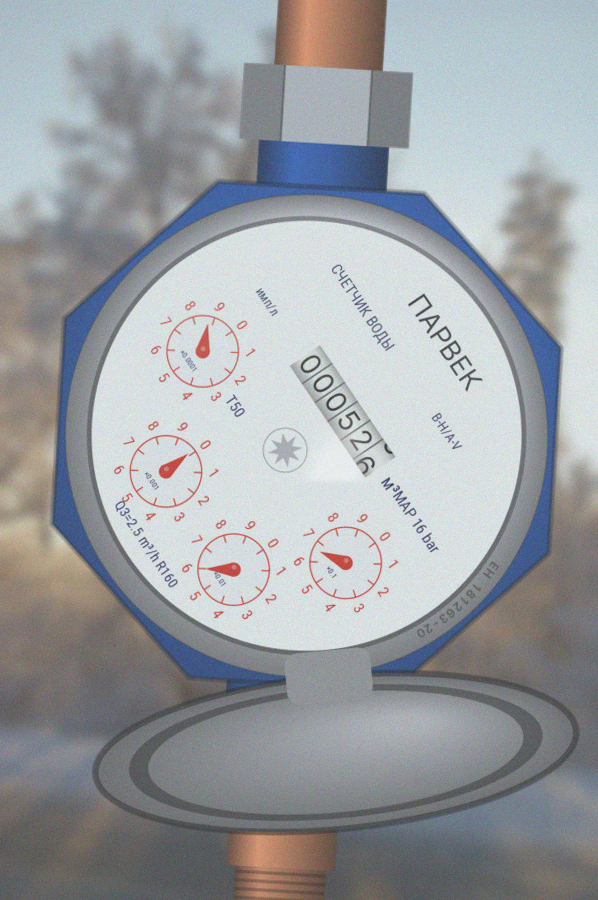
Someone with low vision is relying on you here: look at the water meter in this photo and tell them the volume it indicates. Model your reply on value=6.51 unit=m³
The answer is value=525.6598 unit=m³
